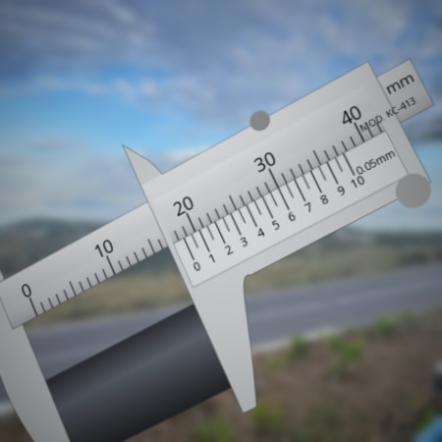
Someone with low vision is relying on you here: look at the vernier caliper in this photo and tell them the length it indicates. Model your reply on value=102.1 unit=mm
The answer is value=18.6 unit=mm
